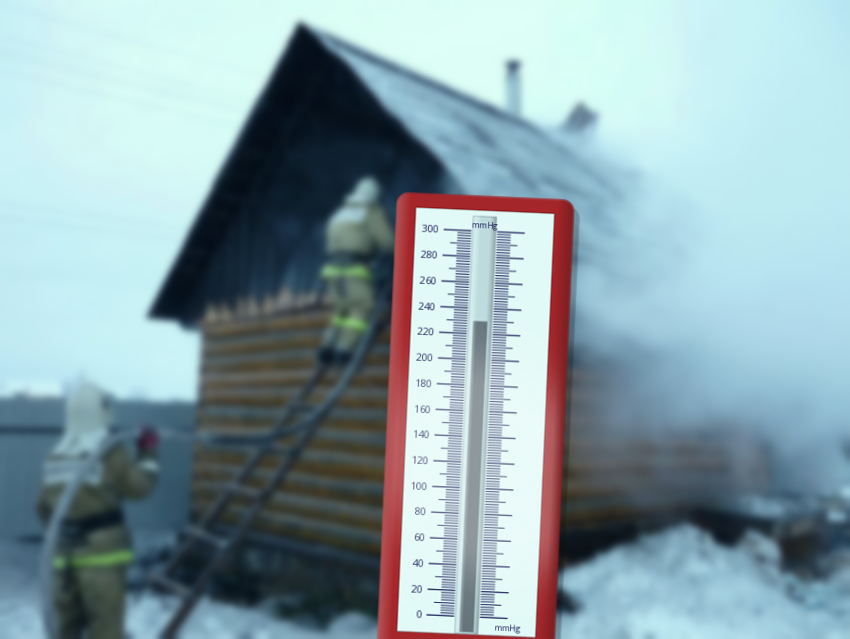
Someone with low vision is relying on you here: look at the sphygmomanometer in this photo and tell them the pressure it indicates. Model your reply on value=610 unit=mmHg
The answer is value=230 unit=mmHg
